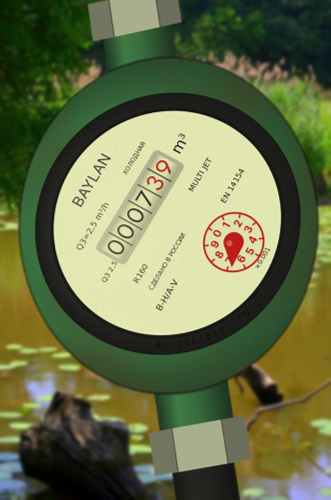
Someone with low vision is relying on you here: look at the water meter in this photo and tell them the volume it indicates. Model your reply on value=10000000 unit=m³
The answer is value=7.396 unit=m³
